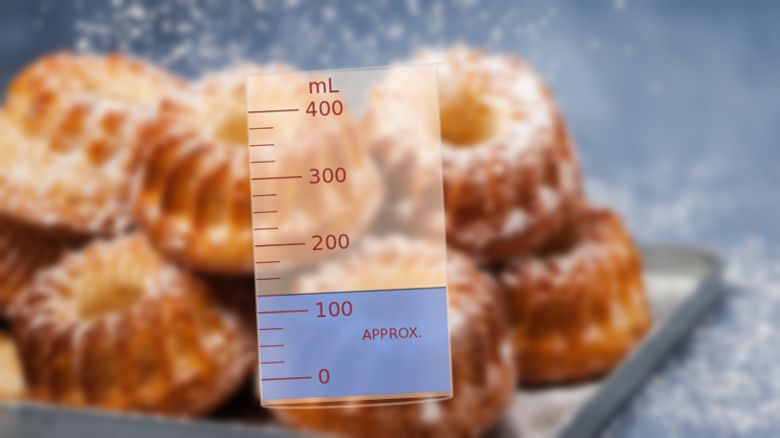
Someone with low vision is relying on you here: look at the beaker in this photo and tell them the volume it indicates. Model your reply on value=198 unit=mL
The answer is value=125 unit=mL
